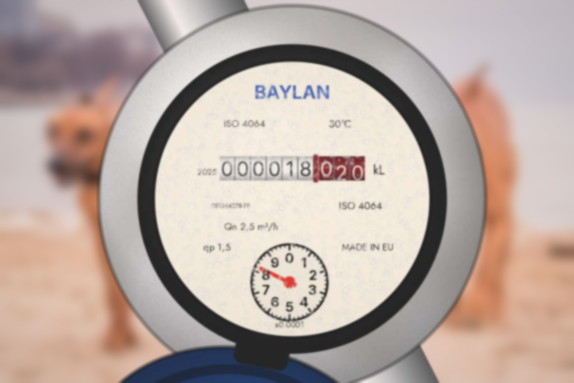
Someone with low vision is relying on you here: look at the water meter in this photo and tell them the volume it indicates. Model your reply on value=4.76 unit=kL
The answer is value=18.0198 unit=kL
